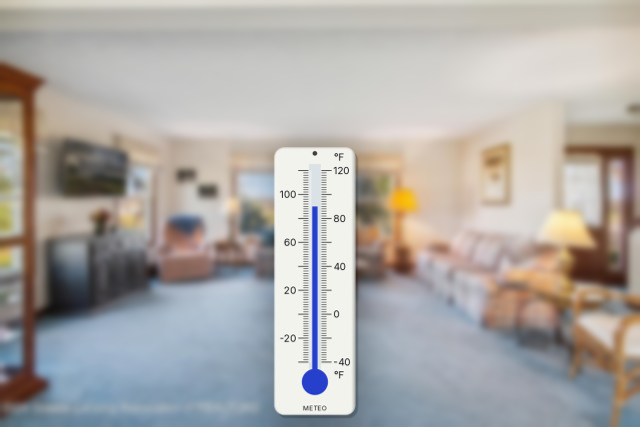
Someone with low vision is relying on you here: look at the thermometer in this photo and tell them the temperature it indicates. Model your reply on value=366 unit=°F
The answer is value=90 unit=°F
